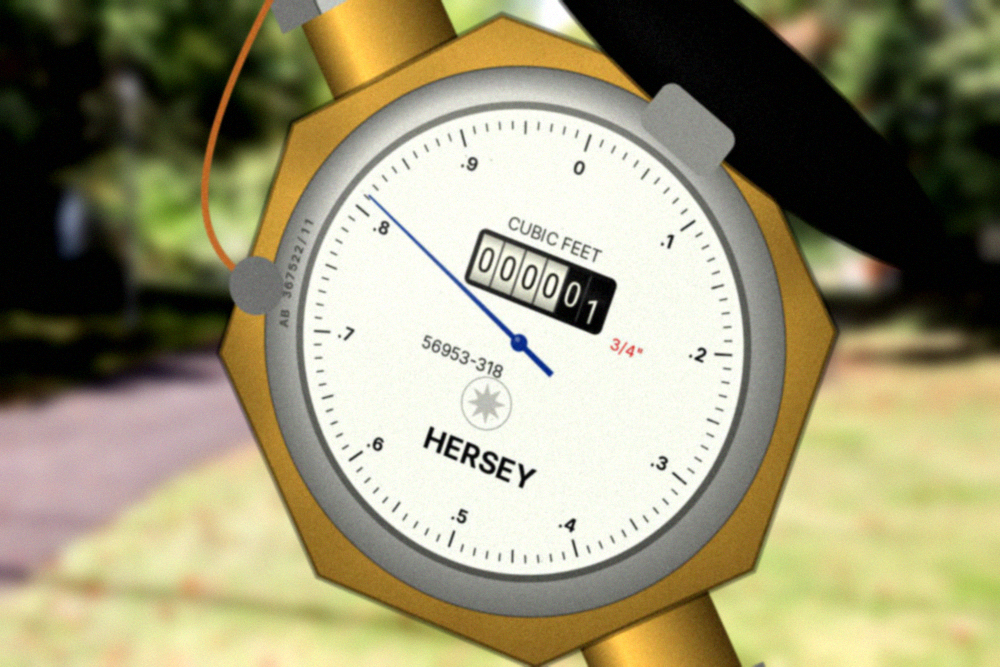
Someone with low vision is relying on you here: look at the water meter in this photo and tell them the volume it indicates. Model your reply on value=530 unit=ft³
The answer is value=0.81 unit=ft³
